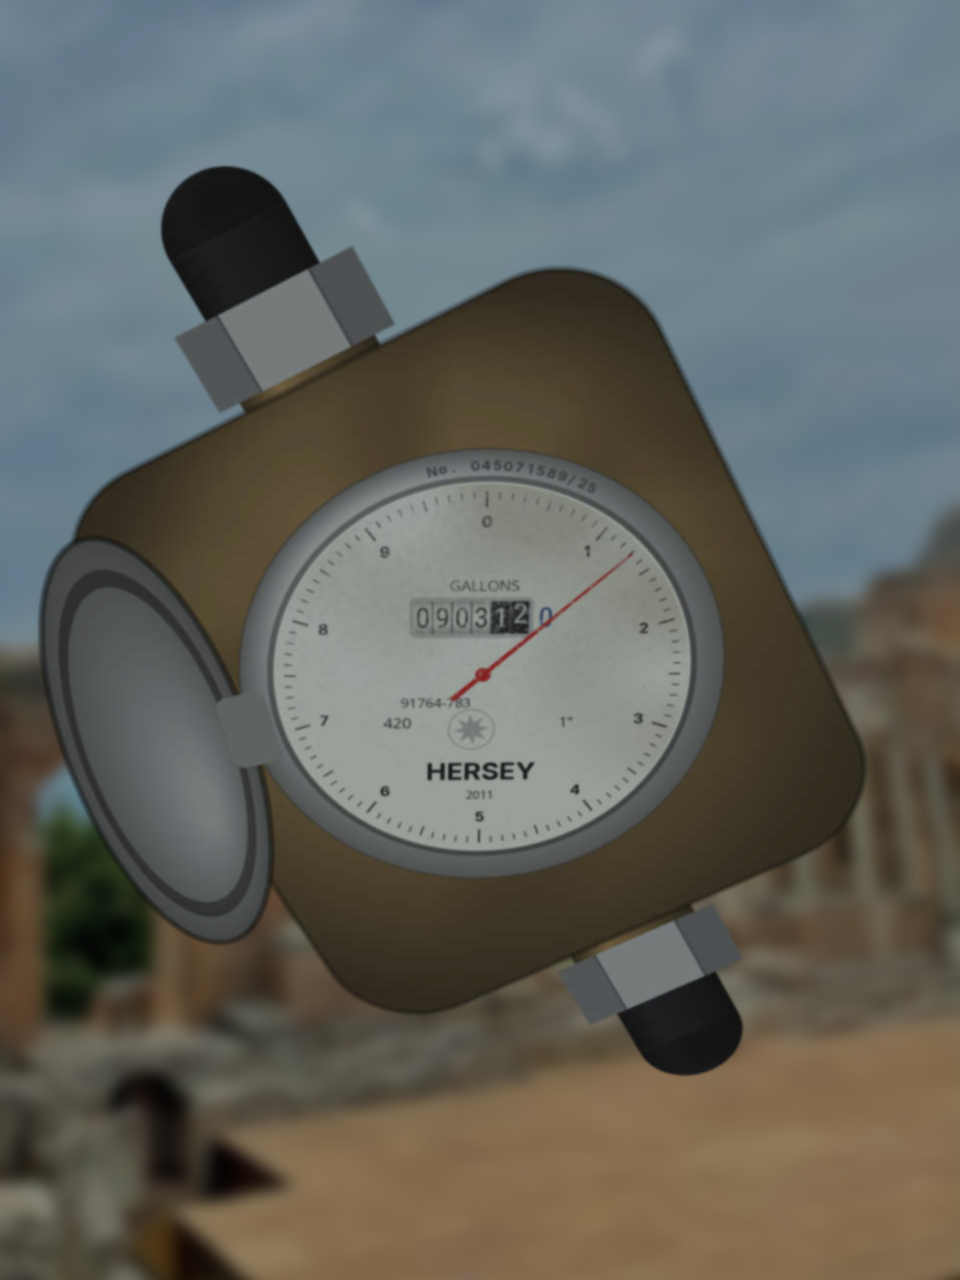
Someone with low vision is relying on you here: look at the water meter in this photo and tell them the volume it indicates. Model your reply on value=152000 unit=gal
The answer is value=903121.3 unit=gal
